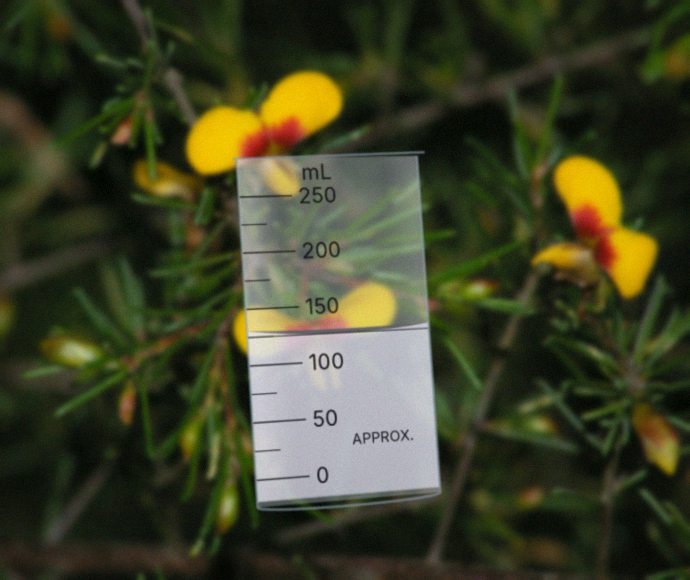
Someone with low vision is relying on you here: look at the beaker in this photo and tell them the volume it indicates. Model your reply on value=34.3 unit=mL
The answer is value=125 unit=mL
